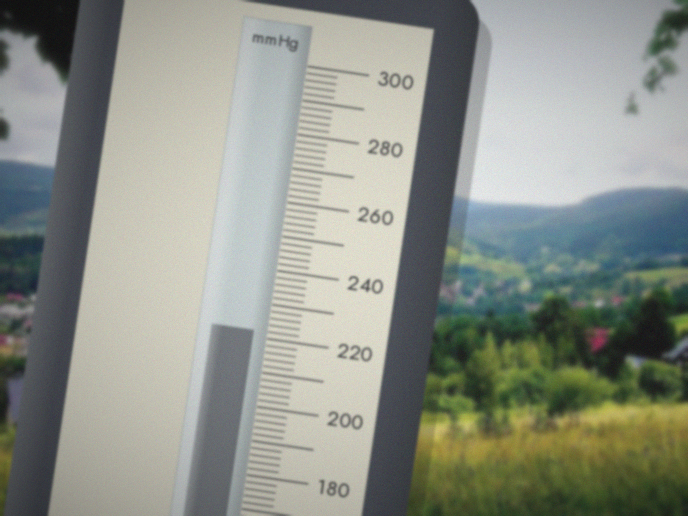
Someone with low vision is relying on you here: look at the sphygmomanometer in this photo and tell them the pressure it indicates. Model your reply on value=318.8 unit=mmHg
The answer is value=222 unit=mmHg
